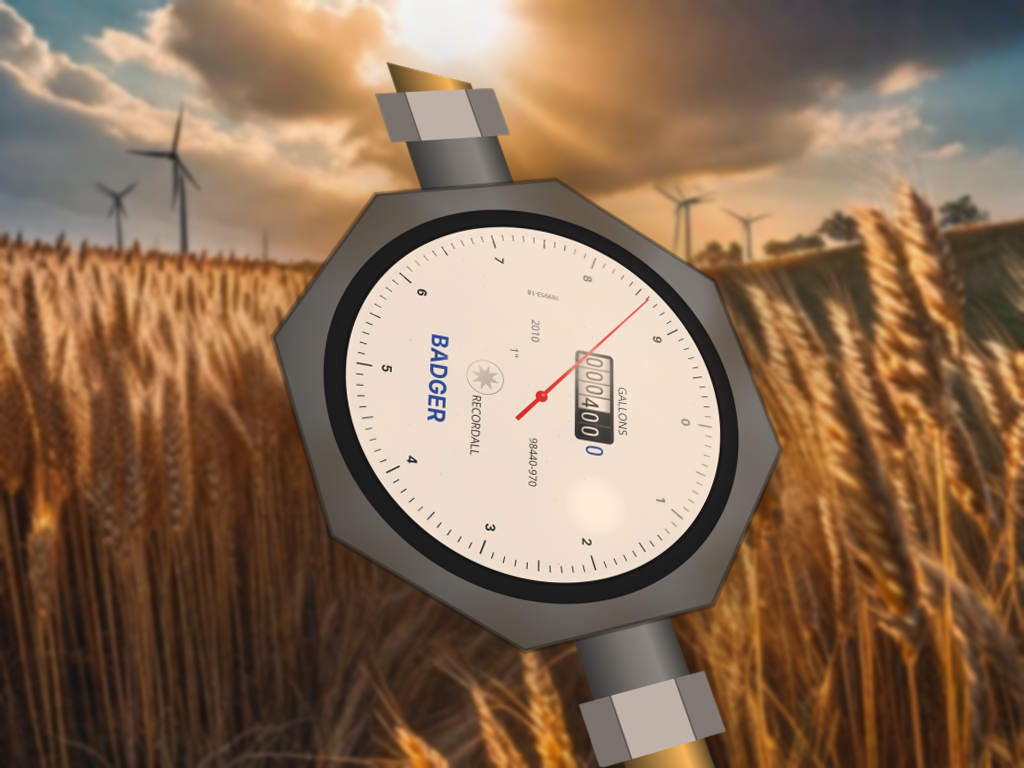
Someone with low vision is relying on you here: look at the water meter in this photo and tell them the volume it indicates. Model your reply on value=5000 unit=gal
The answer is value=3998.6 unit=gal
